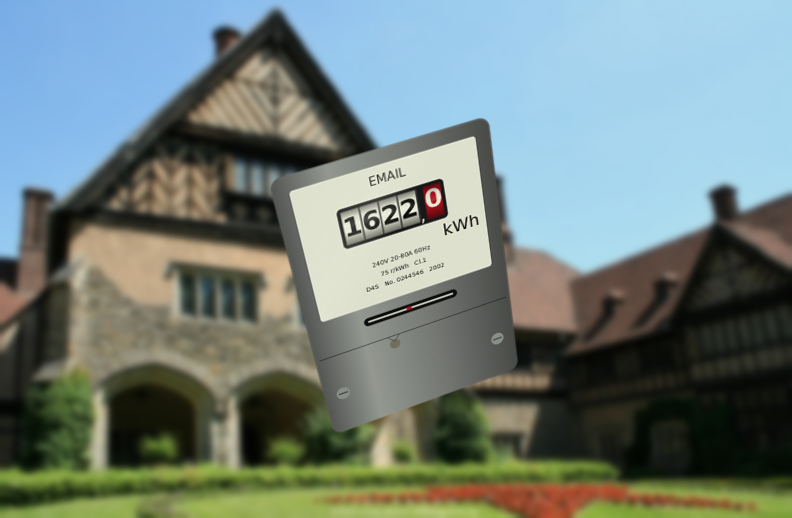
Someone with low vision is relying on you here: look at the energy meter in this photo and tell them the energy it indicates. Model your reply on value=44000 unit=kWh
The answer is value=1622.0 unit=kWh
